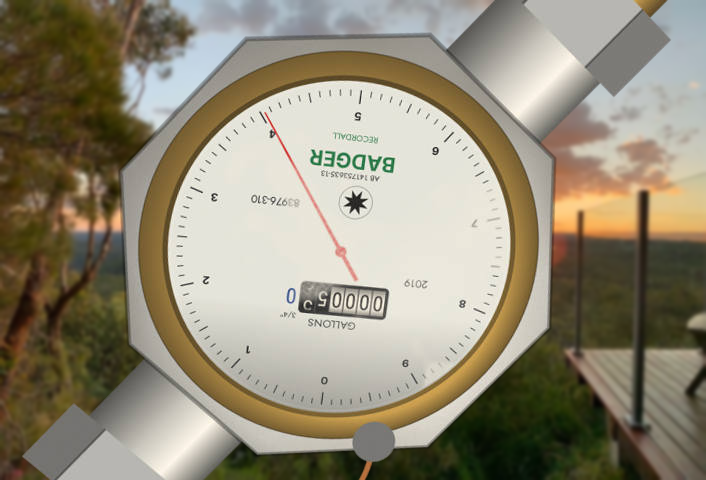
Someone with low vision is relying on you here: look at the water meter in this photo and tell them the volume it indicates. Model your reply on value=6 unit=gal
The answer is value=554.0 unit=gal
